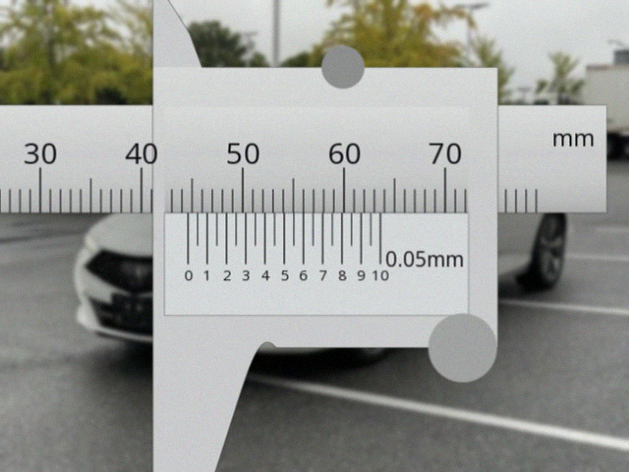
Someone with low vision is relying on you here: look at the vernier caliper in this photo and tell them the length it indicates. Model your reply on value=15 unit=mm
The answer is value=44.6 unit=mm
